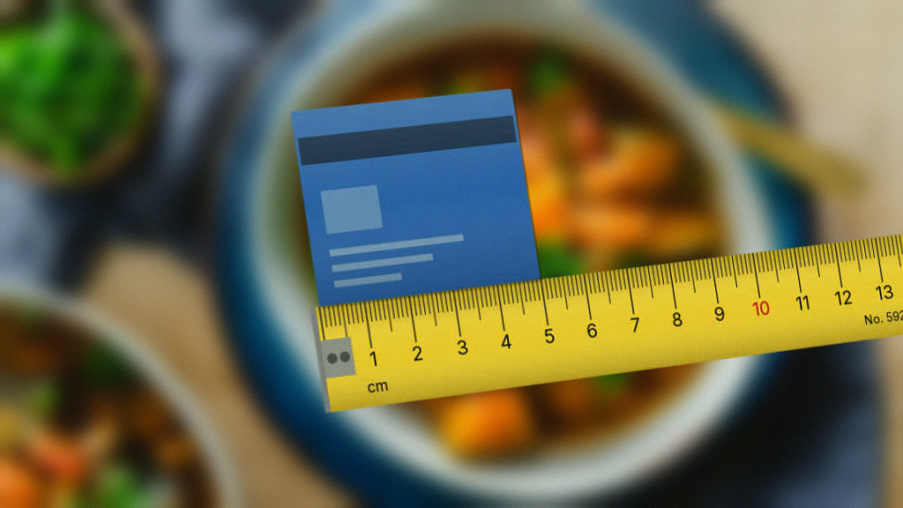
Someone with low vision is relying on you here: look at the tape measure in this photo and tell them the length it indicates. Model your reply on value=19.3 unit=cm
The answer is value=5 unit=cm
